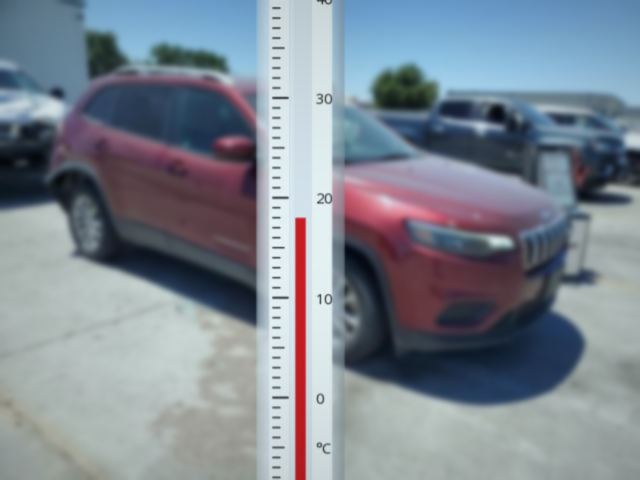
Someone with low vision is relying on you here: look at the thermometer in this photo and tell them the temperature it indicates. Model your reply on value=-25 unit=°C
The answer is value=18 unit=°C
